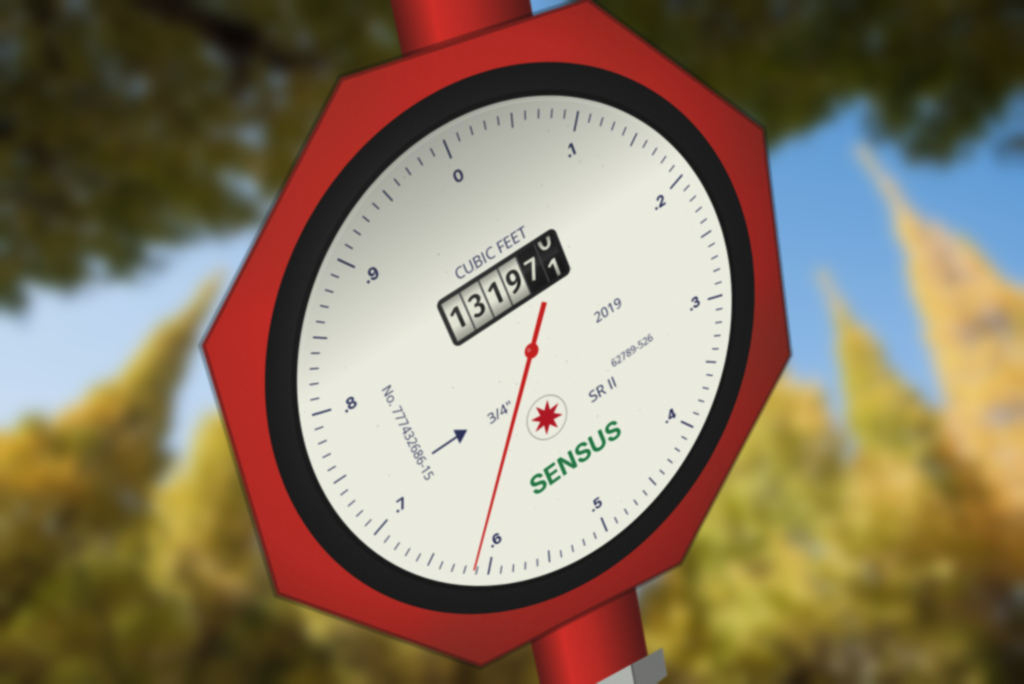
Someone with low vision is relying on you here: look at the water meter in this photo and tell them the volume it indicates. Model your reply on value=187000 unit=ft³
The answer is value=131970.61 unit=ft³
